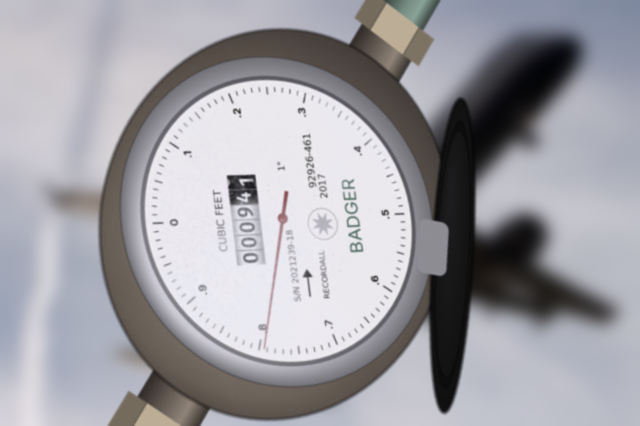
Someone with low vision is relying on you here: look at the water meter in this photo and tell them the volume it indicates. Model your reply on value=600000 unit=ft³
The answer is value=940.79 unit=ft³
